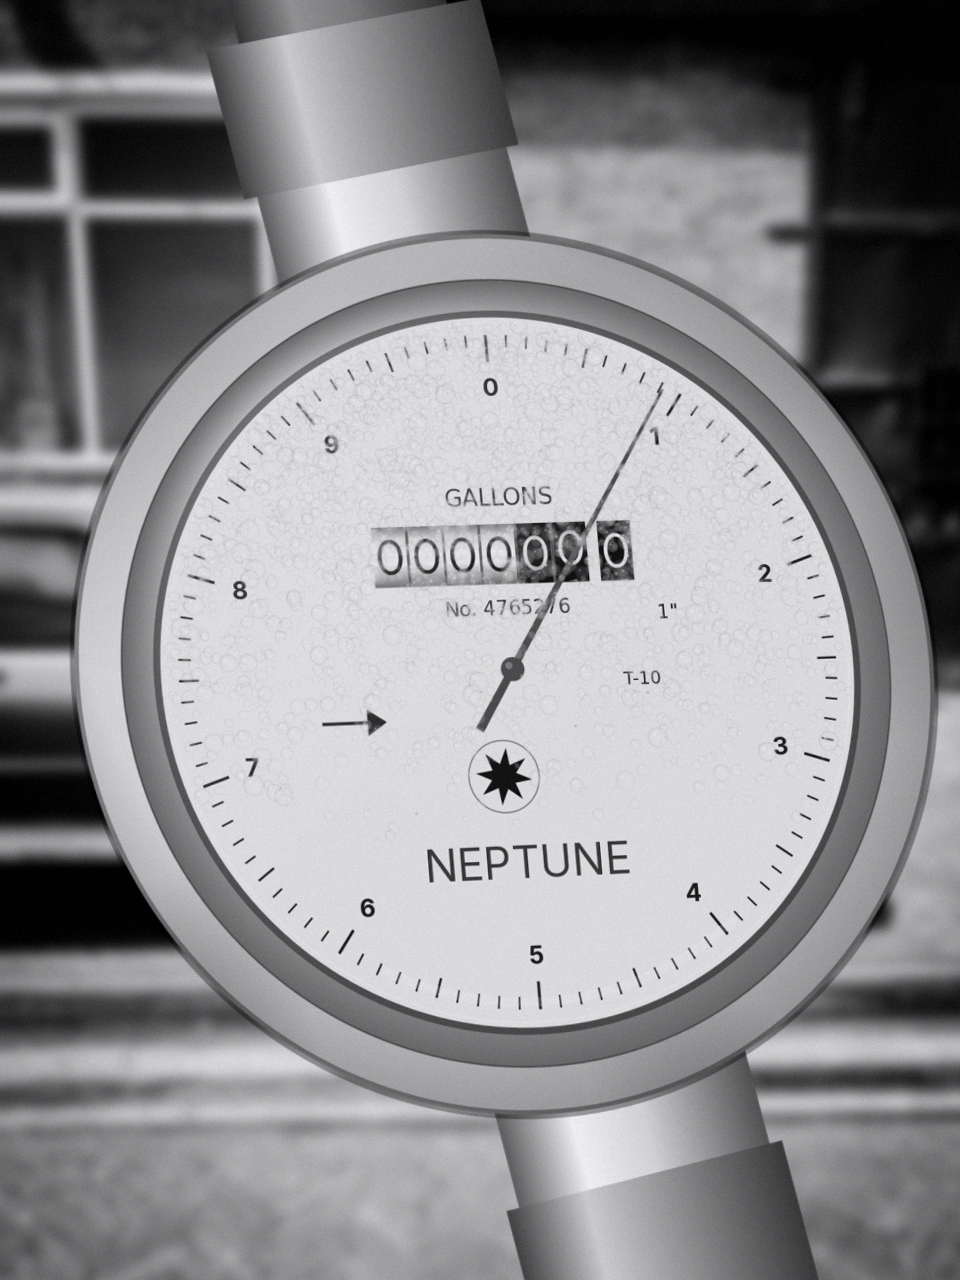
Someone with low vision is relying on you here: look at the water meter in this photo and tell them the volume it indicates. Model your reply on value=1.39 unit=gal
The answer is value=0.9 unit=gal
